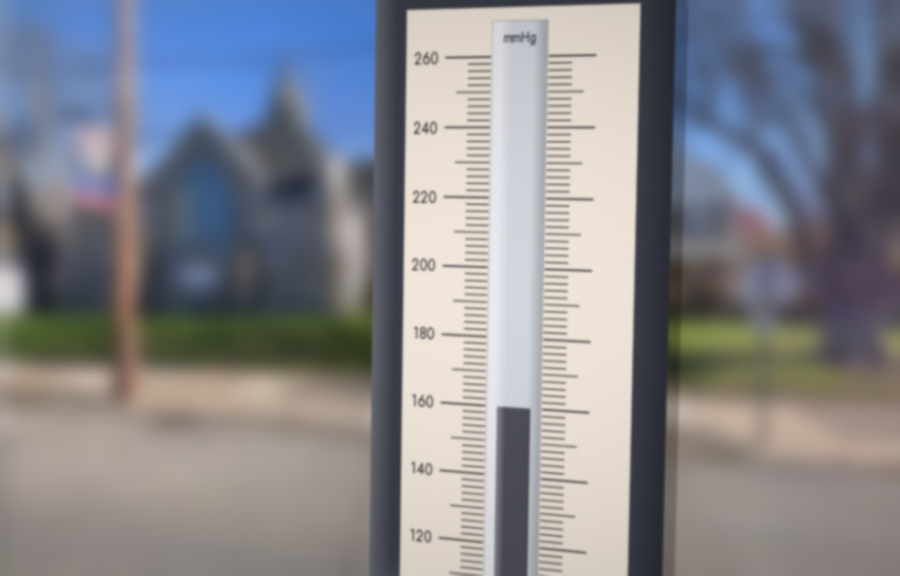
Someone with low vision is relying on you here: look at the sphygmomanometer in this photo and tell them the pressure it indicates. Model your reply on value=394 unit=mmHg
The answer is value=160 unit=mmHg
